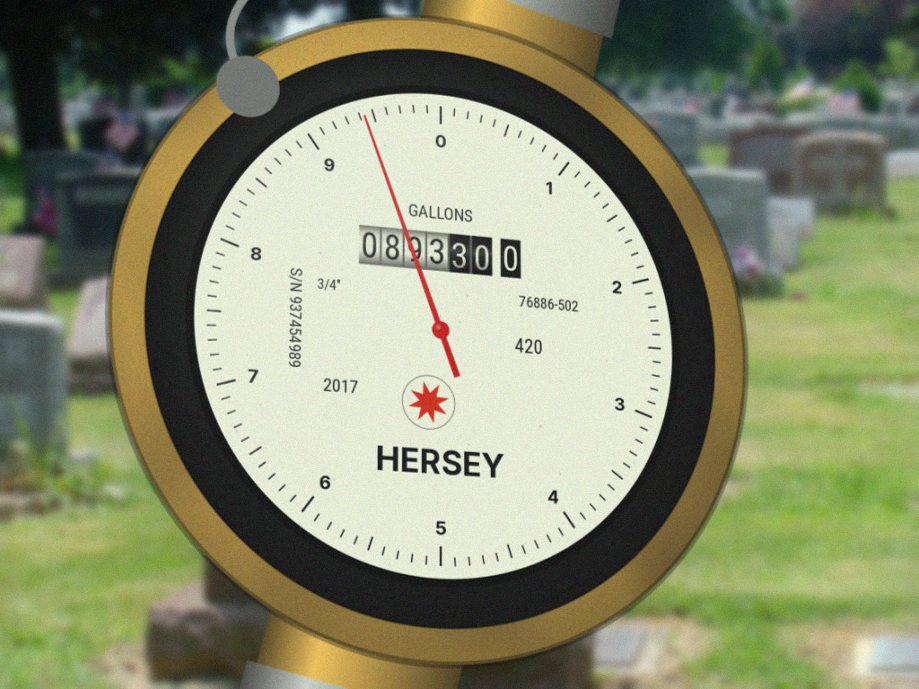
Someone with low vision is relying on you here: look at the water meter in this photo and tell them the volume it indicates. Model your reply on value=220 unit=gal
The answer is value=893299.4 unit=gal
